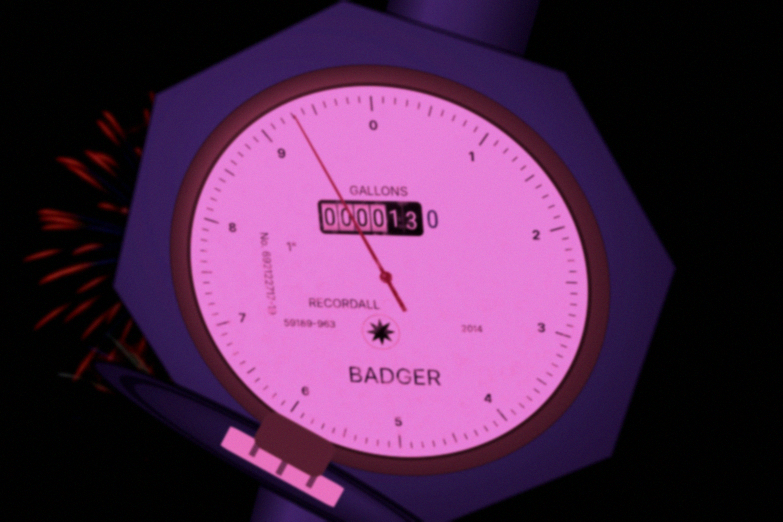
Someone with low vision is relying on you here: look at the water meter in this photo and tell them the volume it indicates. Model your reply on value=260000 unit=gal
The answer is value=129.3 unit=gal
